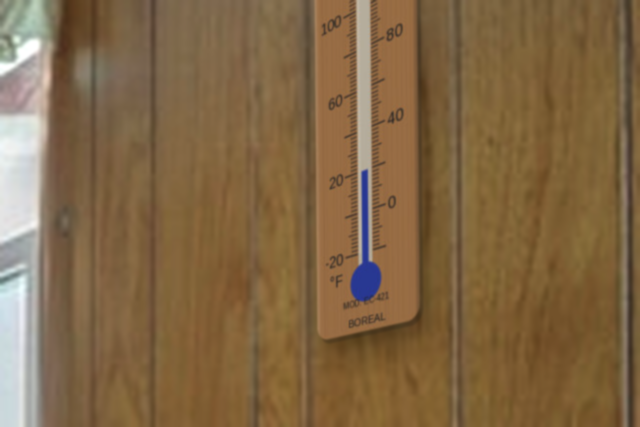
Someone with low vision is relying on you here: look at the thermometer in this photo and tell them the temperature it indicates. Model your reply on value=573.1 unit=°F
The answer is value=20 unit=°F
